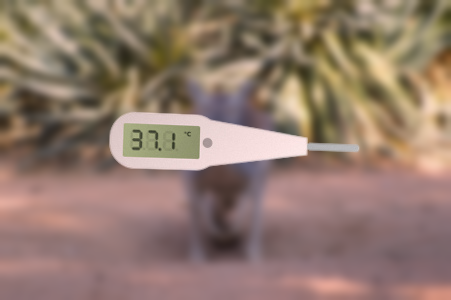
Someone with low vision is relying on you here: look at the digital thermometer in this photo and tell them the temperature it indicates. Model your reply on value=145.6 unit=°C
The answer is value=37.1 unit=°C
